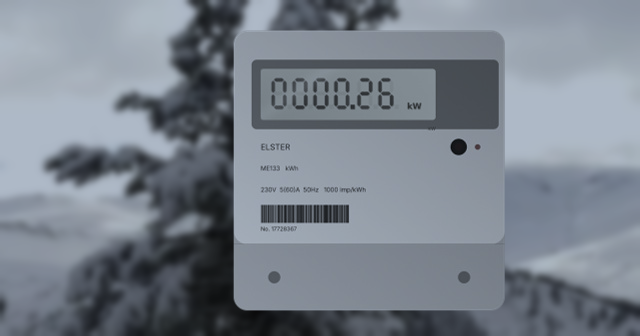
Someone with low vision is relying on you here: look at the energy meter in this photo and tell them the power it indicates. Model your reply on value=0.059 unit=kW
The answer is value=0.26 unit=kW
